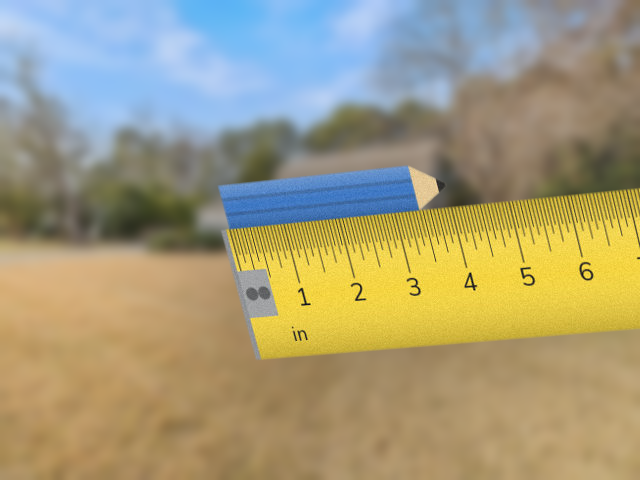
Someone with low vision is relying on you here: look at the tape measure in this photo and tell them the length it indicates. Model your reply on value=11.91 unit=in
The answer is value=4 unit=in
